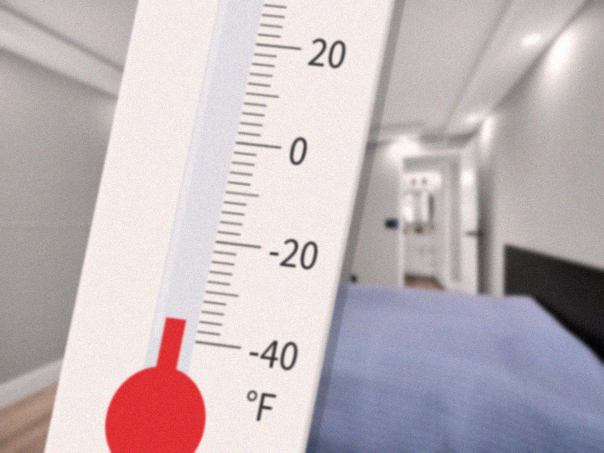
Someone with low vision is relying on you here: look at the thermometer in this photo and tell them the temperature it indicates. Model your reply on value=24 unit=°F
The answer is value=-36 unit=°F
